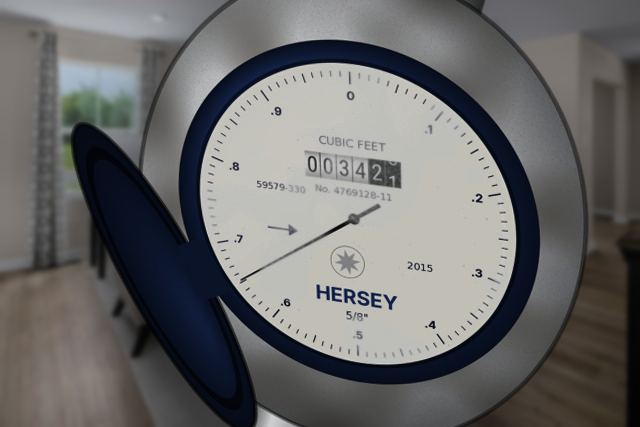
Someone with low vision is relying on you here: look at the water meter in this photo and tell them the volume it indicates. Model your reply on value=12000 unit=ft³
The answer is value=3420.65 unit=ft³
